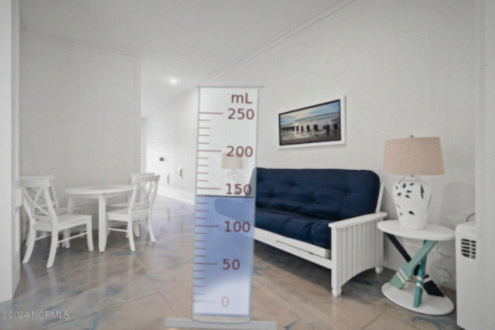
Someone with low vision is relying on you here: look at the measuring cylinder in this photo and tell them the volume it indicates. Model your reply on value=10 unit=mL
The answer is value=140 unit=mL
